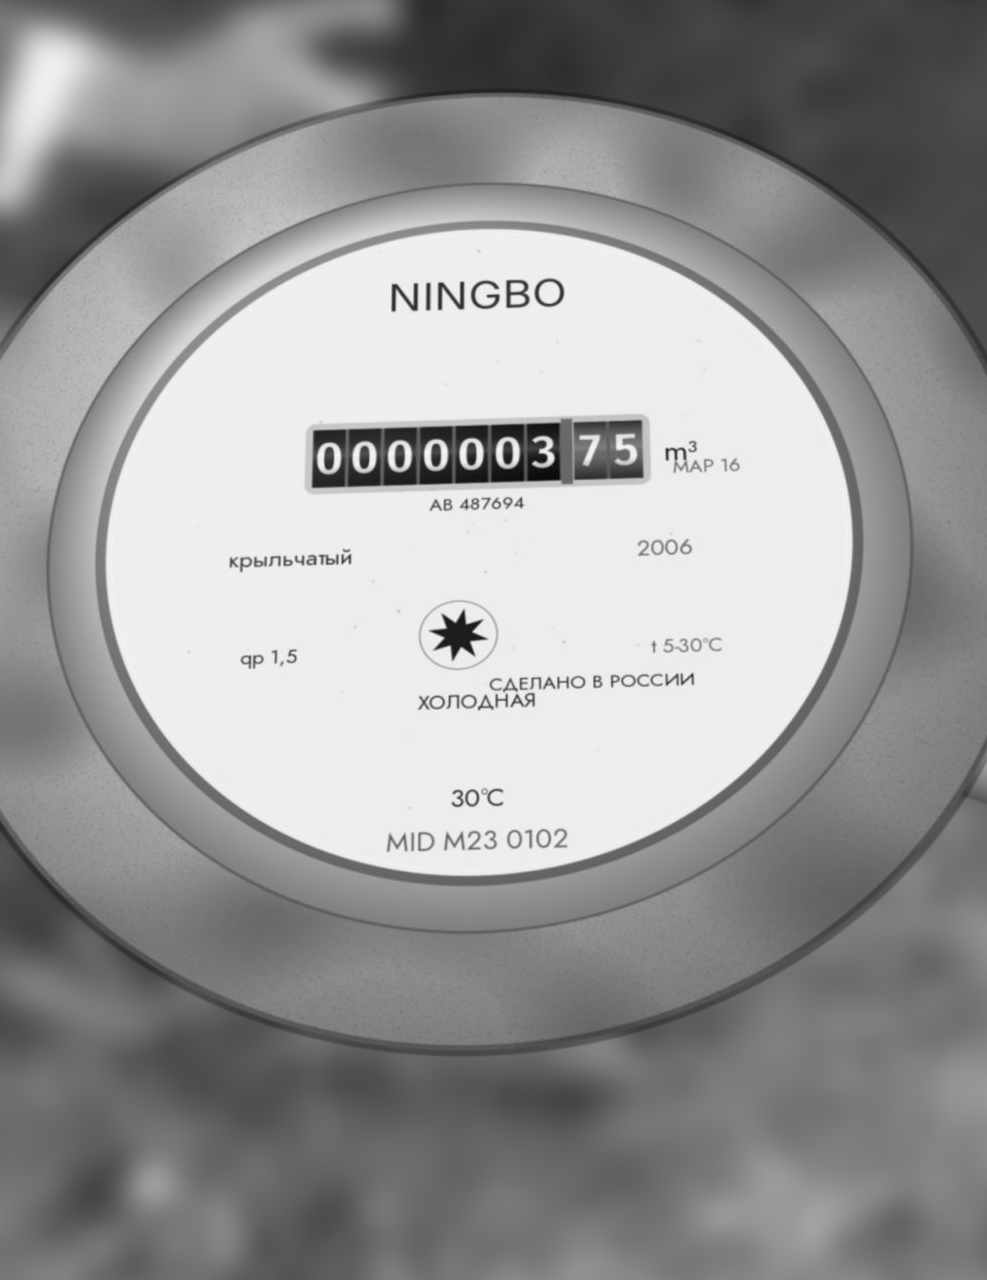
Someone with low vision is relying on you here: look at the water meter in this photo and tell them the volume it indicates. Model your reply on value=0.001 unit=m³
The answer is value=3.75 unit=m³
